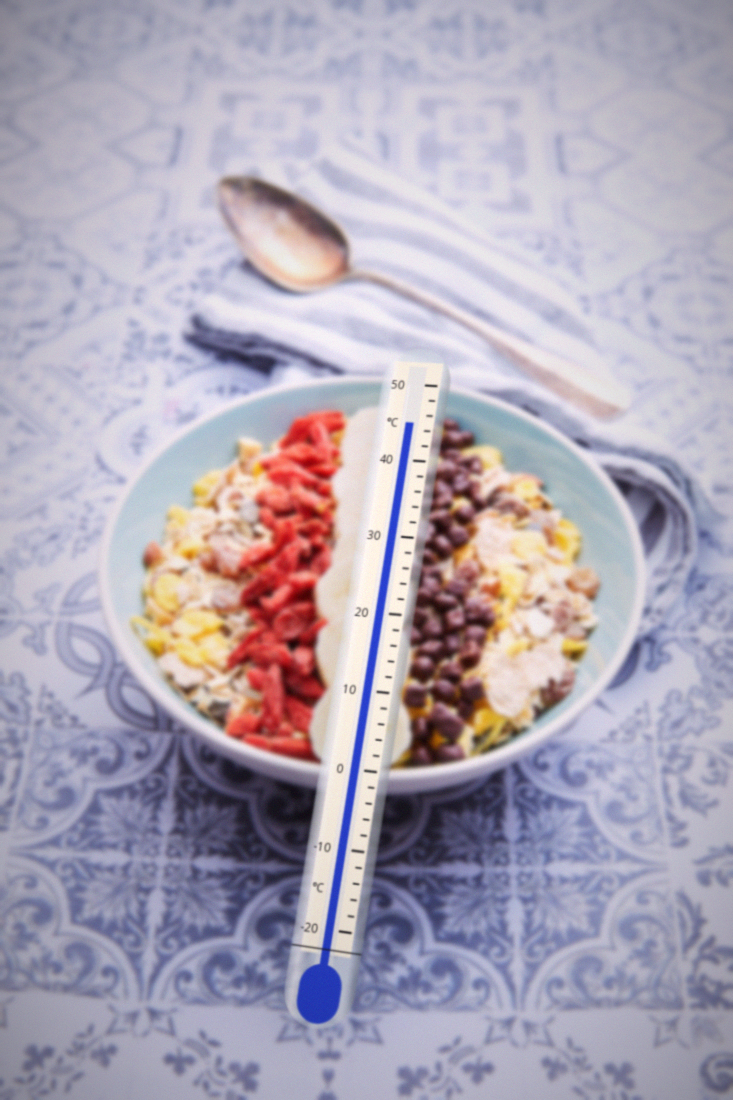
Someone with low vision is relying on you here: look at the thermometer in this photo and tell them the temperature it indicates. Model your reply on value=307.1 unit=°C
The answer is value=45 unit=°C
